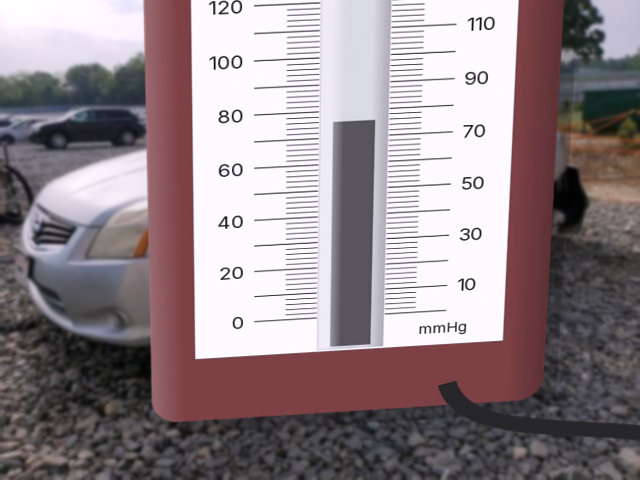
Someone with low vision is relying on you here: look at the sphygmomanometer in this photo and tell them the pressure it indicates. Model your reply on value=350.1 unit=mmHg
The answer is value=76 unit=mmHg
